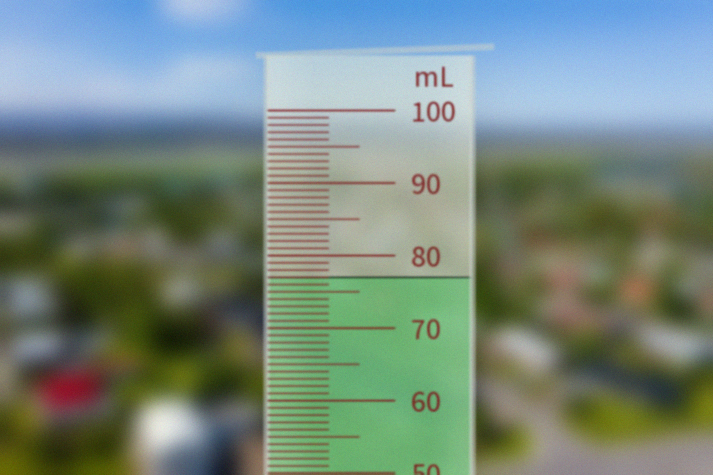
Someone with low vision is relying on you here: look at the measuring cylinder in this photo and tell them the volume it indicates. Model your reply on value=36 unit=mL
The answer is value=77 unit=mL
